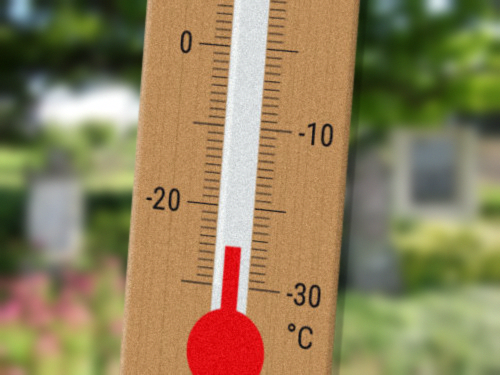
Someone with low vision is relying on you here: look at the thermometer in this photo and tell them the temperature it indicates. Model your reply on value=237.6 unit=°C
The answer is value=-25 unit=°C
